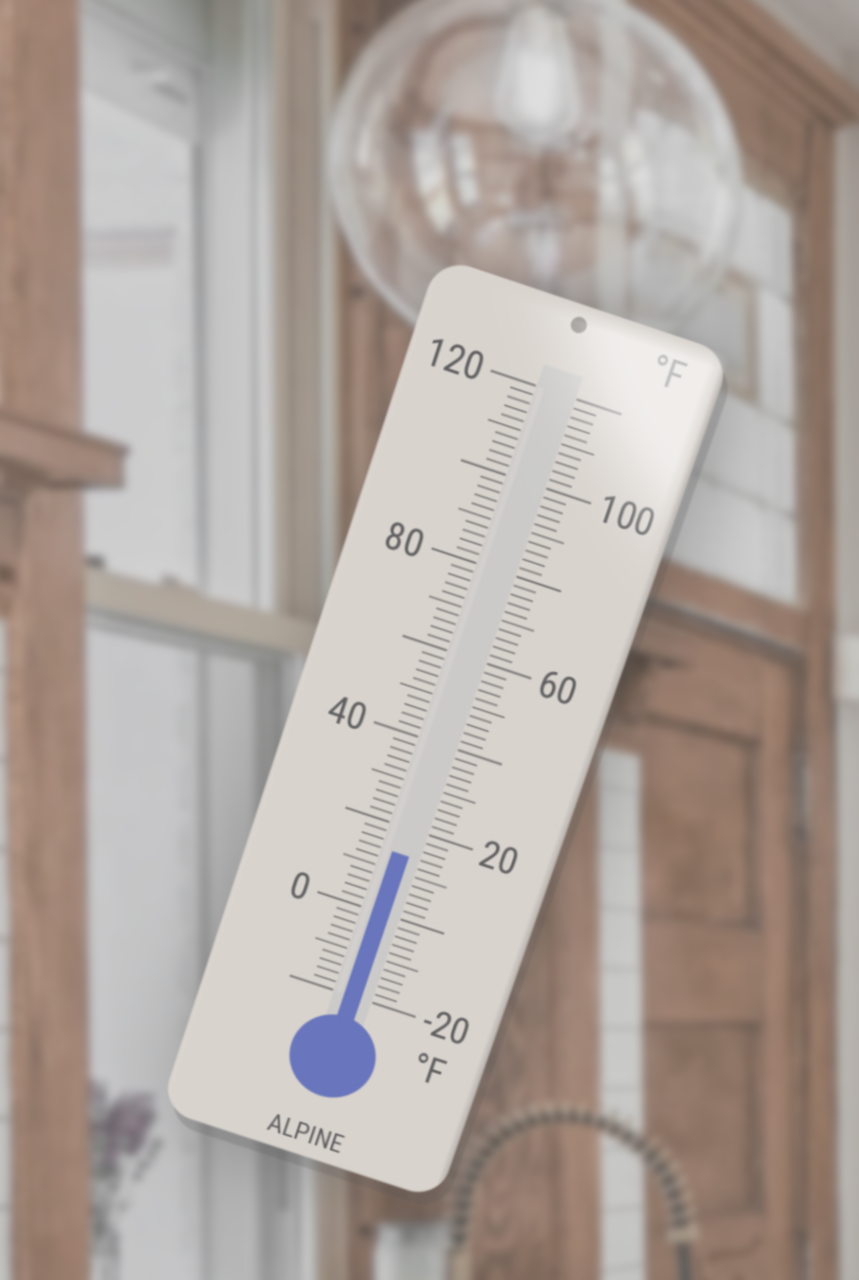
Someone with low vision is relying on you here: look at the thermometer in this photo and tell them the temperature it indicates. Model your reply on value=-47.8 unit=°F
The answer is value=14 unit=°F
